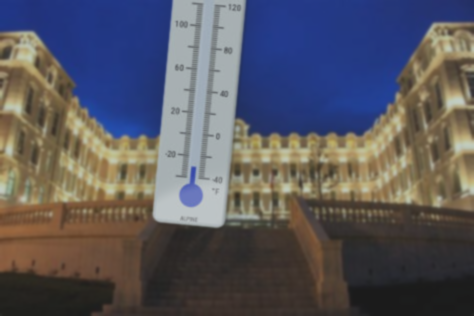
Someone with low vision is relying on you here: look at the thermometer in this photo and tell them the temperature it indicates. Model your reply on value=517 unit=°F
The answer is value=-30 unit=°F
